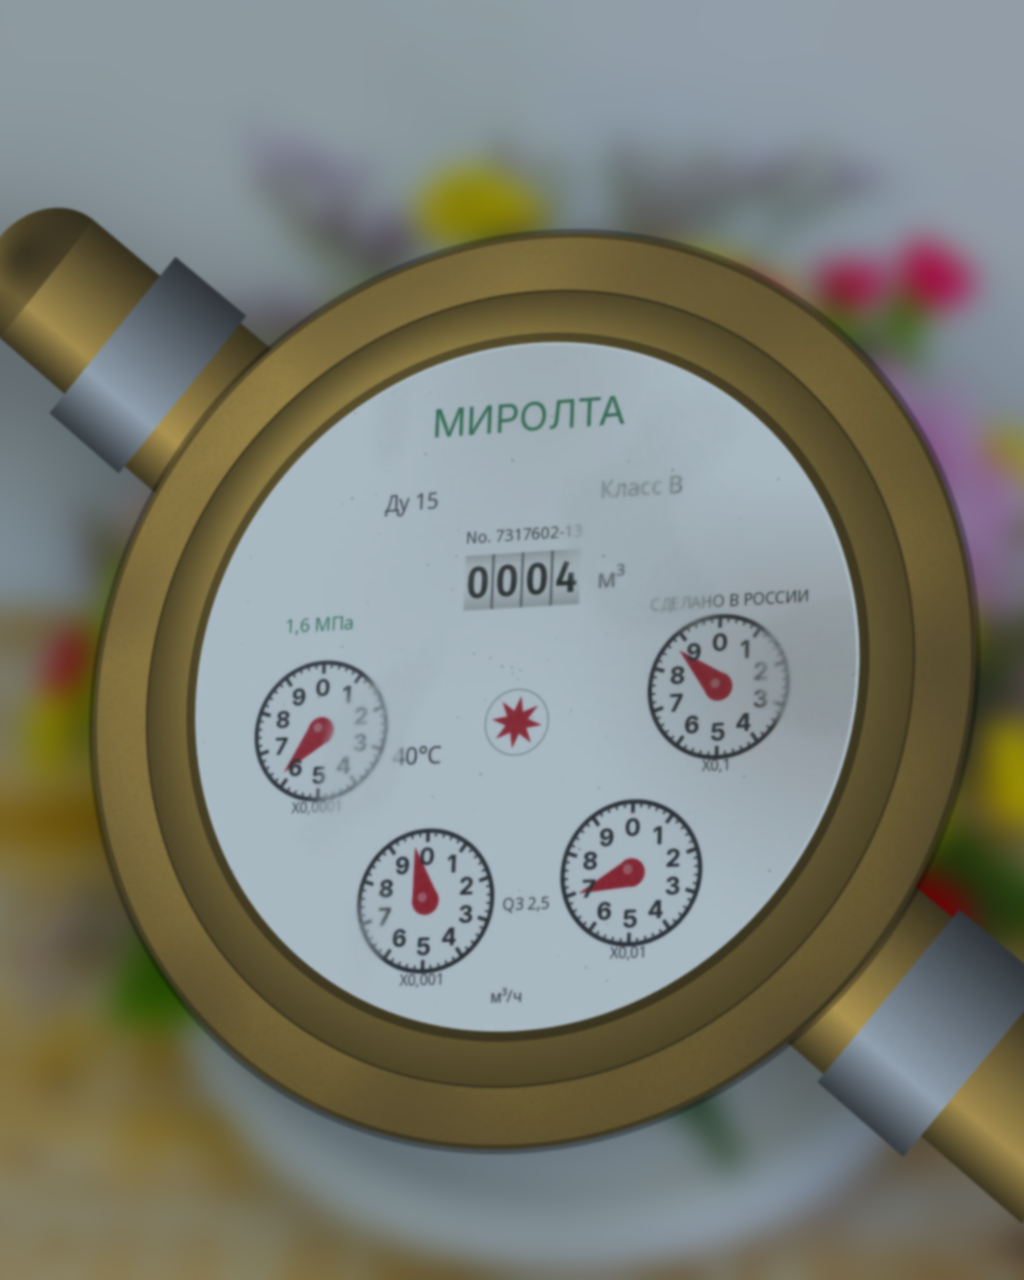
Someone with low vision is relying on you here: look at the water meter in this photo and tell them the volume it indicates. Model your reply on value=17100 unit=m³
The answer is value=4.8696 unit=m³
